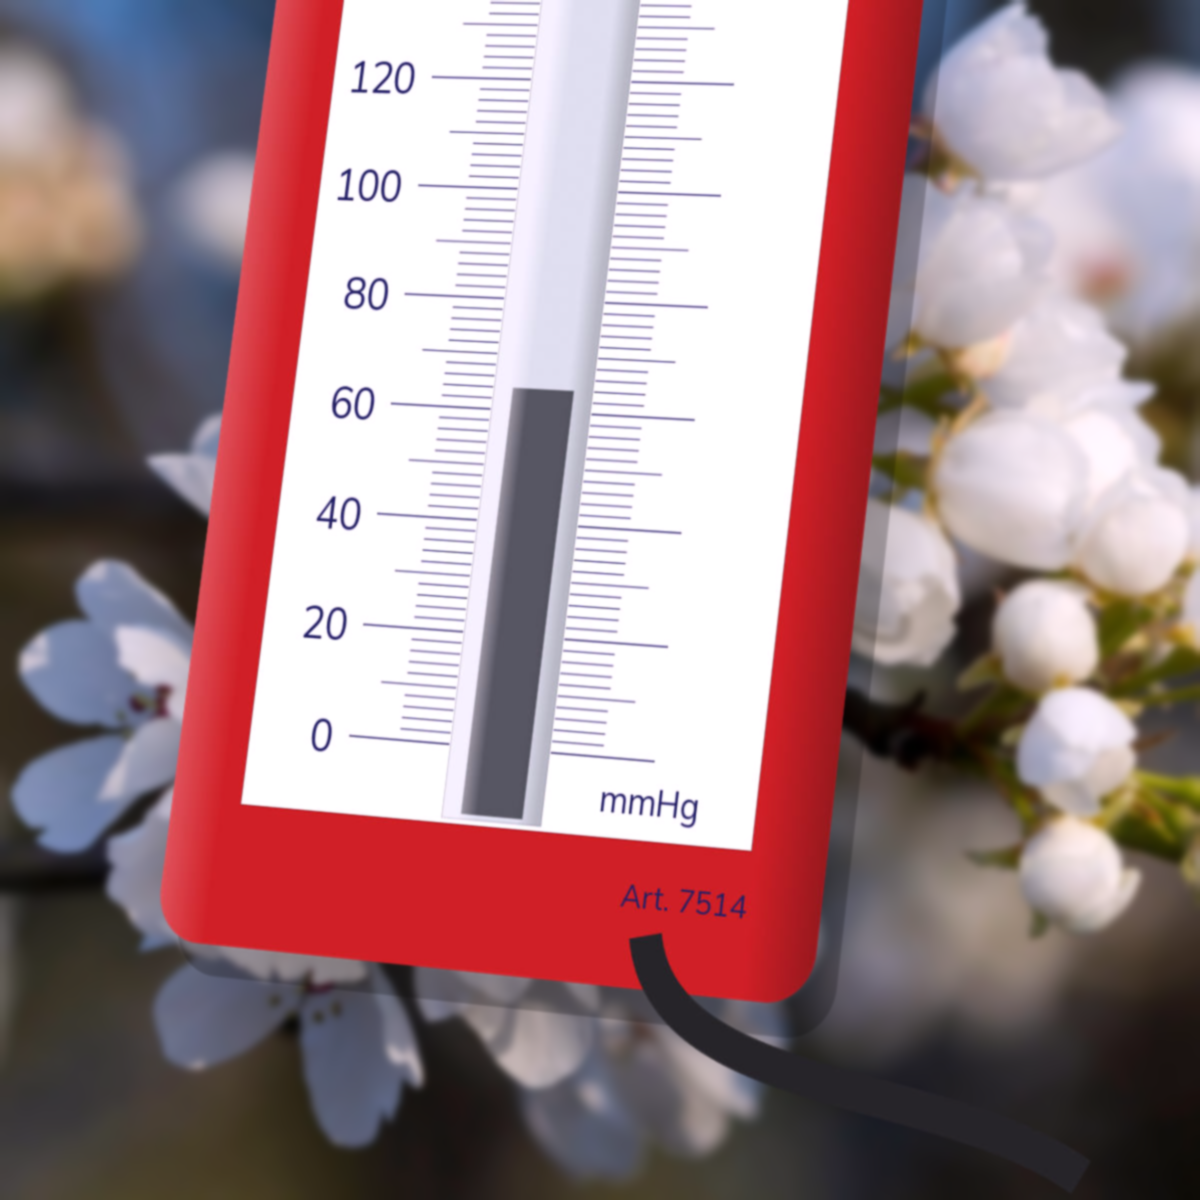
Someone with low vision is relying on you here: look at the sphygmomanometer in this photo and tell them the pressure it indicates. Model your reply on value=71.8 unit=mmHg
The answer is value=64 unit=mmHg
